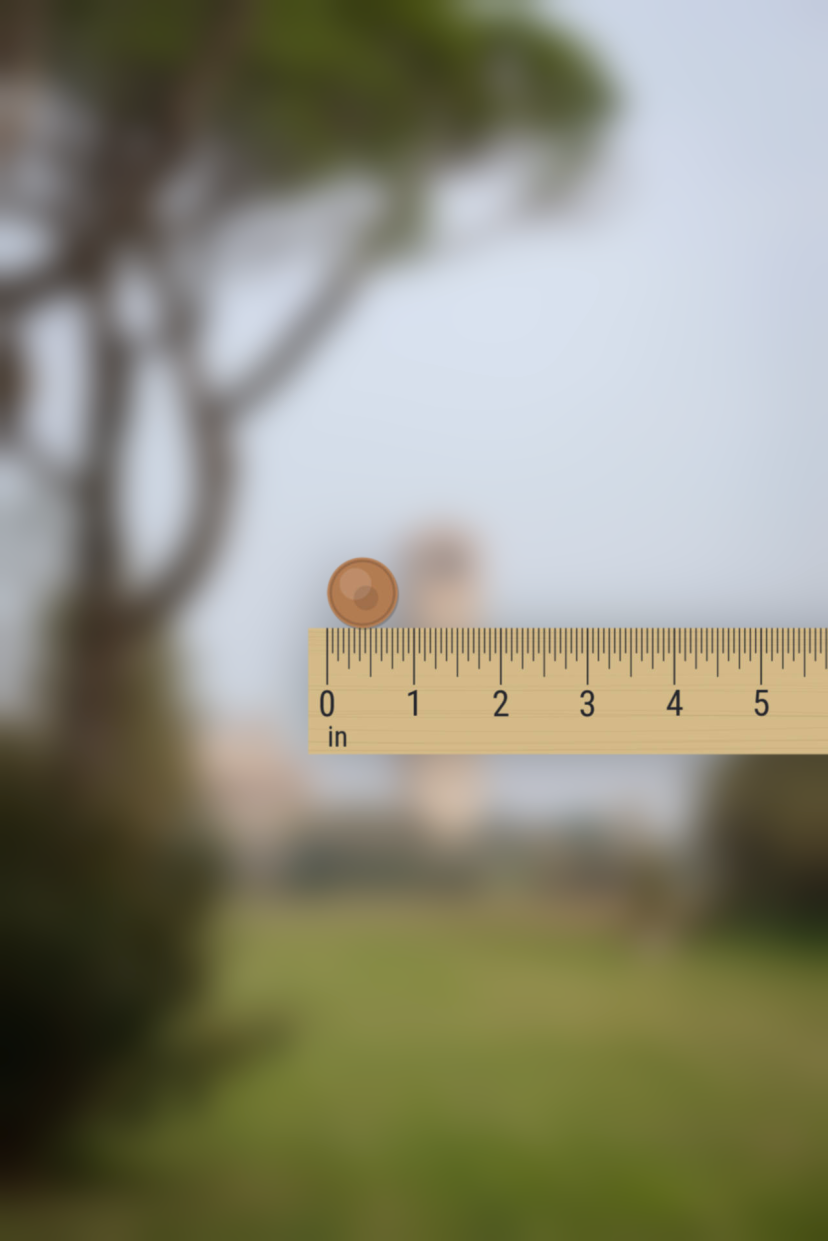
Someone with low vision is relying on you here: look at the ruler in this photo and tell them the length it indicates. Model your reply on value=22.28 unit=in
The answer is value=0.8125 unit=in
